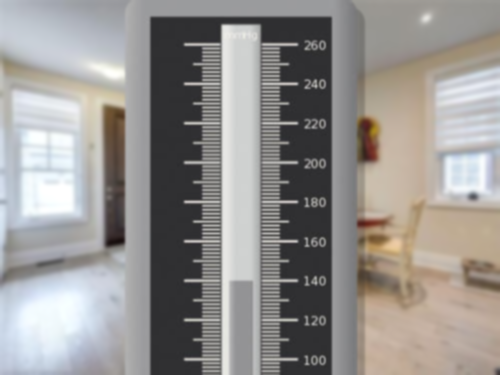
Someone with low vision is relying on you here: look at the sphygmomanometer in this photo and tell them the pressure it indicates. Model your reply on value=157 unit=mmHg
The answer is value=140 unit=mmHg
